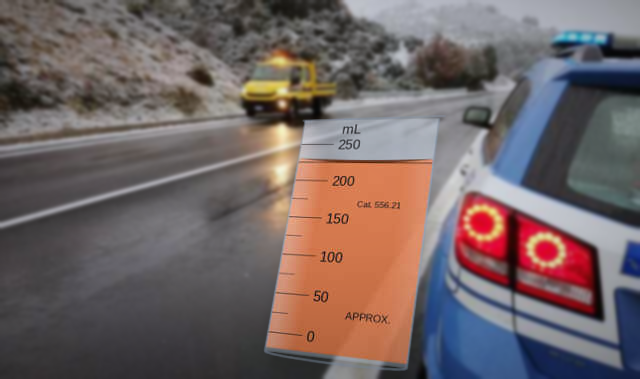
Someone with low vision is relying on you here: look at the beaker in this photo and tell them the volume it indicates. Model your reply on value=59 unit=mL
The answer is value=225 unit=mL
